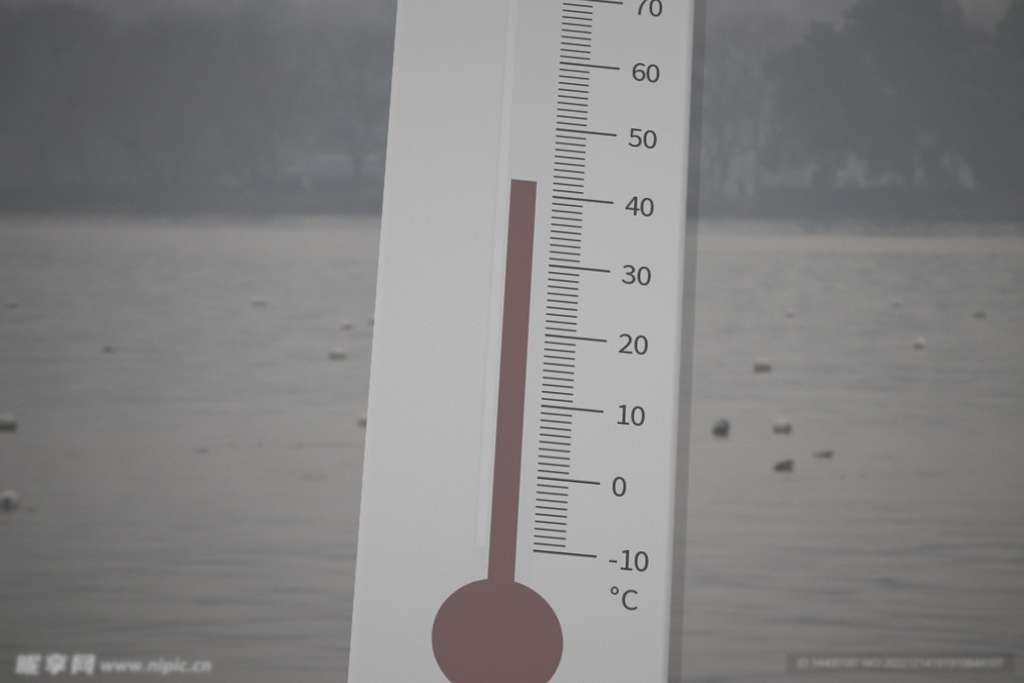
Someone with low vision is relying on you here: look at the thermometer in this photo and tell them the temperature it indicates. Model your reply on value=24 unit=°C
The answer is value=42 unit=°C
